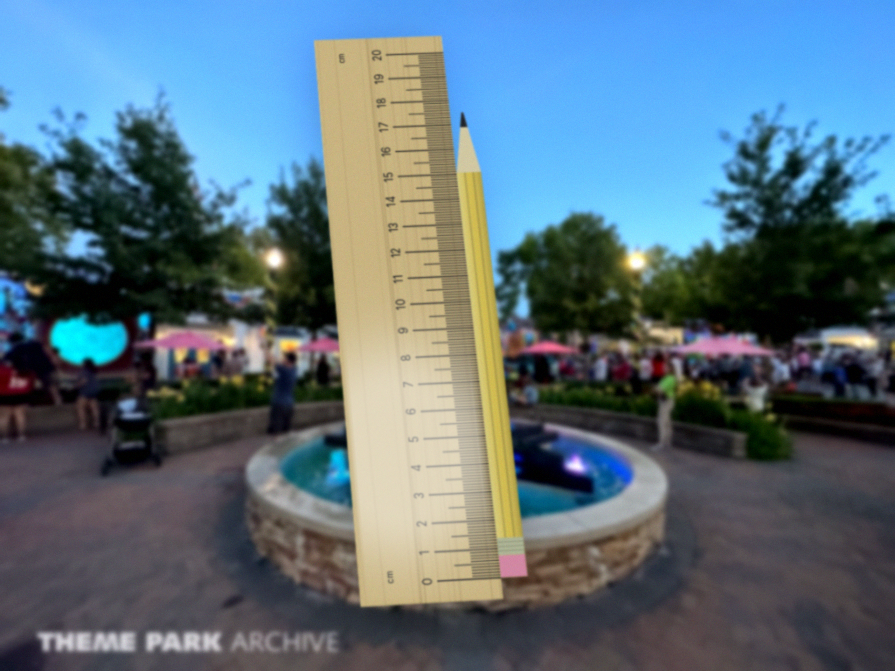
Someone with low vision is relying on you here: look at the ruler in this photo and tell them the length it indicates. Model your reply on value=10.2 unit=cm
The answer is value=17.5 unit=cm
